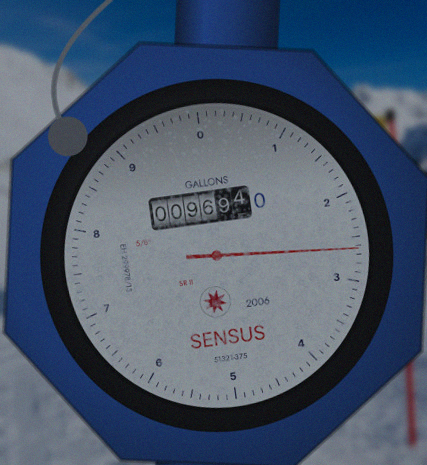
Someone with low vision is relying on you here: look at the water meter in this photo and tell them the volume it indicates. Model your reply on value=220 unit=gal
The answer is value=96942.6 unit=gal
